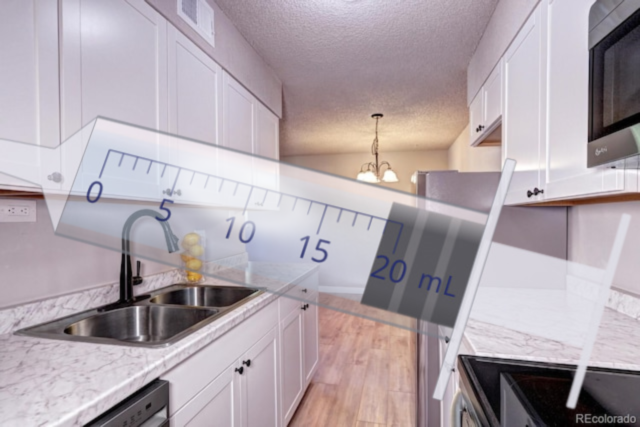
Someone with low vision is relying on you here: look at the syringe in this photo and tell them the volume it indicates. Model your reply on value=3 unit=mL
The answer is value=19 unit=mL
